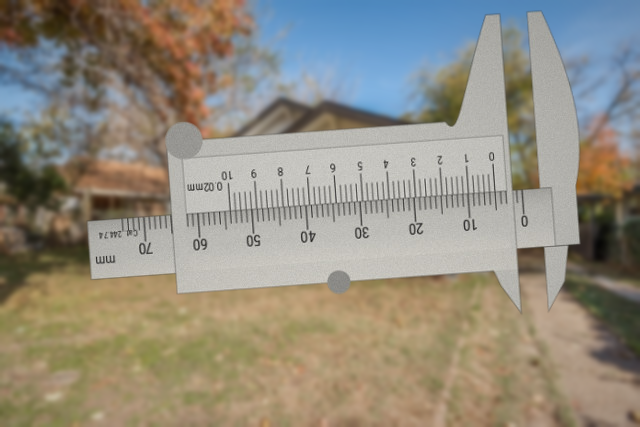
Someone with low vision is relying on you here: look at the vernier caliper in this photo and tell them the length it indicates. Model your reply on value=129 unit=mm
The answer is value=5.0 unit=mm
